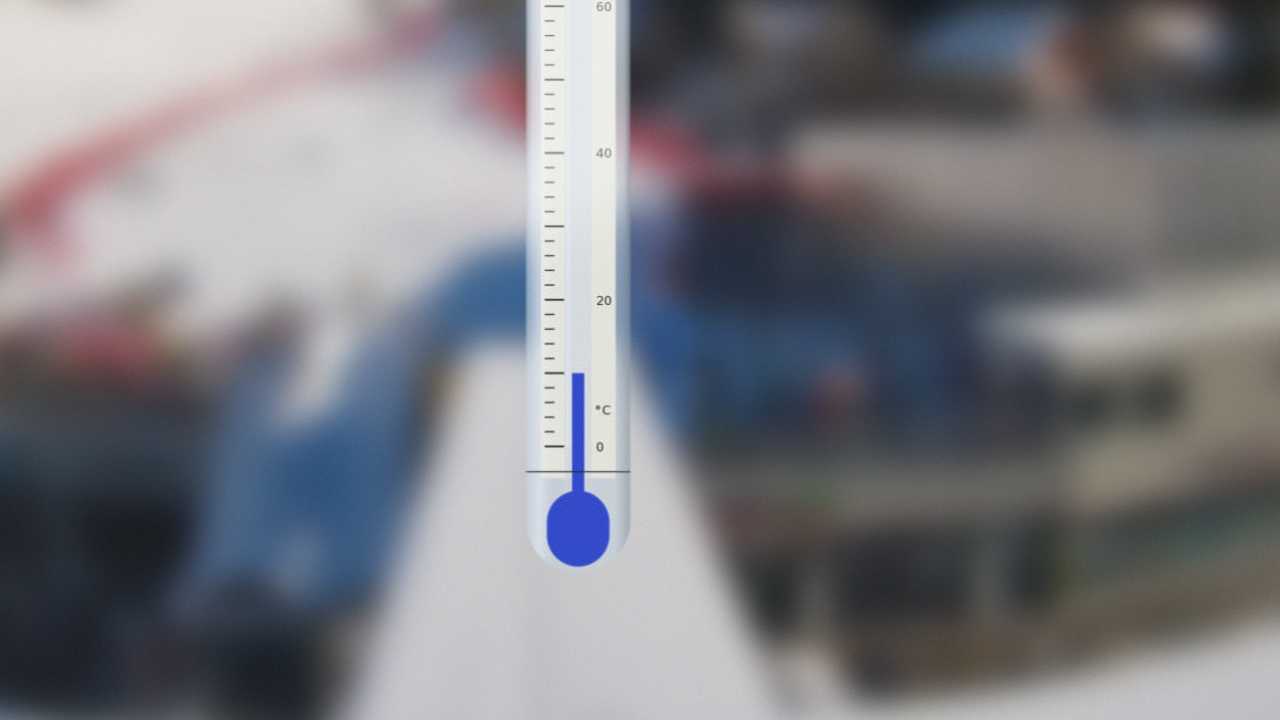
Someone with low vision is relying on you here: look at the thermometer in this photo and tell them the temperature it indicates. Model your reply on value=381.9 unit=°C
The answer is value=10 unit=°C
